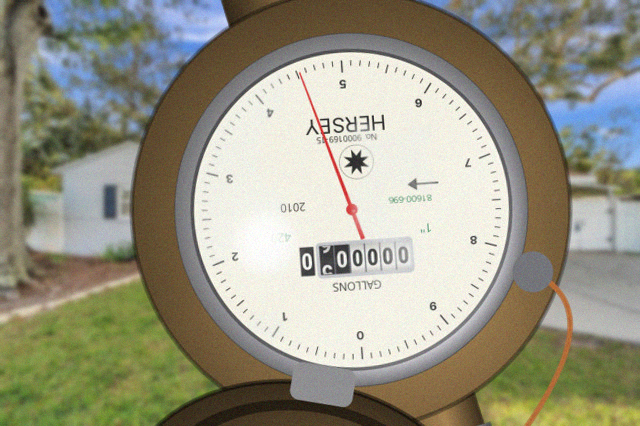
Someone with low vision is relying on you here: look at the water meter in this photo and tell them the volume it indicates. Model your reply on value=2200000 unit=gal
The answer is value=54.5 unit=gal
